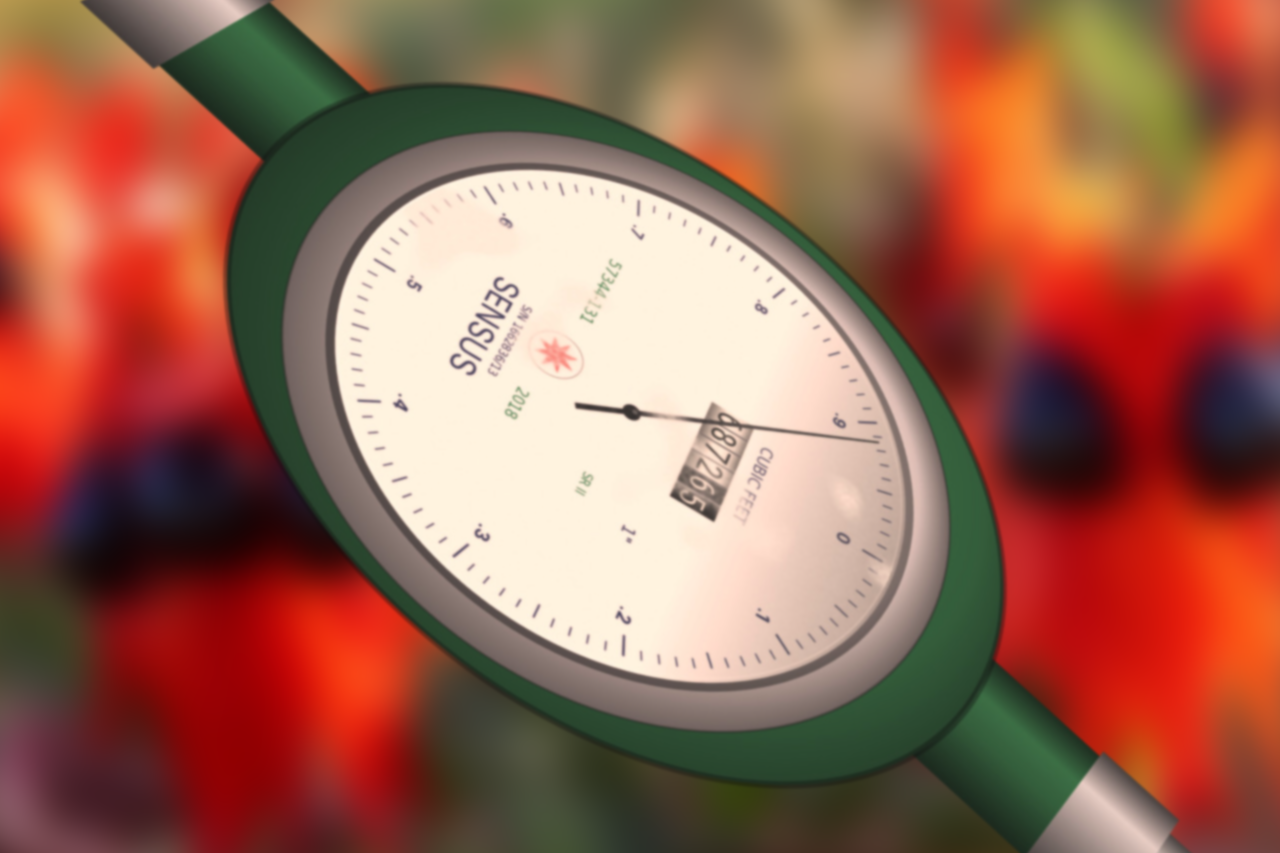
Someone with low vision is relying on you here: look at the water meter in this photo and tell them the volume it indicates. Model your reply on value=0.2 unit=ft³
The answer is value=687264.91 unit=ft³
